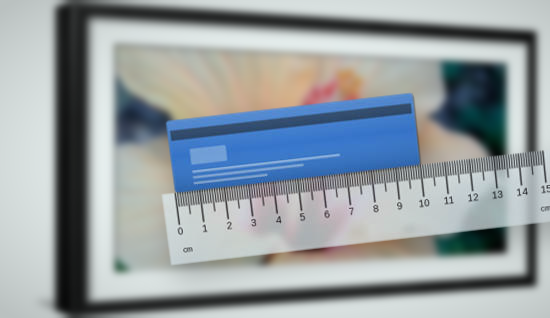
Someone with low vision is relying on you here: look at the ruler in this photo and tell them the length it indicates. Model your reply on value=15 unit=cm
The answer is value=10 unit=cm
